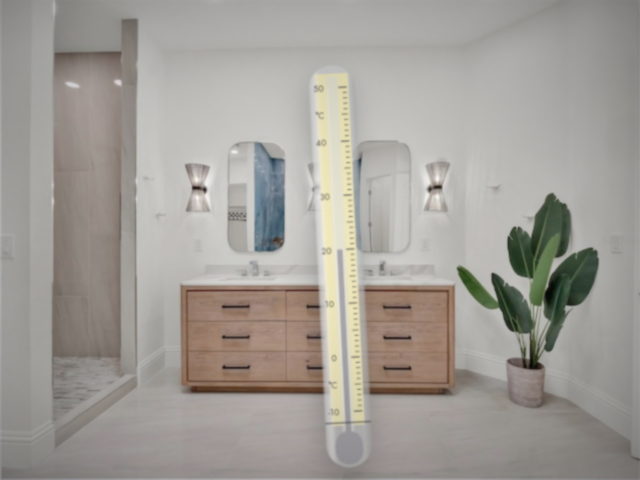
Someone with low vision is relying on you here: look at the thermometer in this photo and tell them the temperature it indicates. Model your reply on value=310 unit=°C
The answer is value=20 unit=°C
